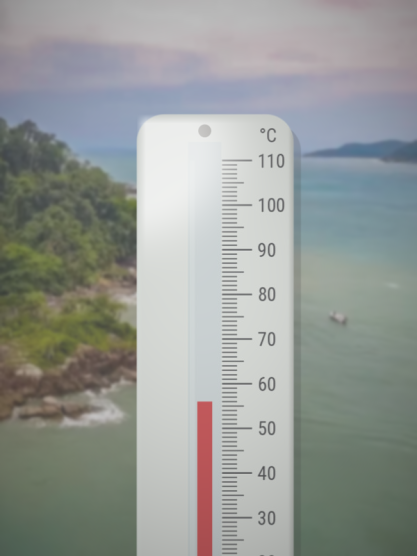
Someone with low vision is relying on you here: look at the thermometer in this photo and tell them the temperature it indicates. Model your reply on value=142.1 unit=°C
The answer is value=56 unit=°C
